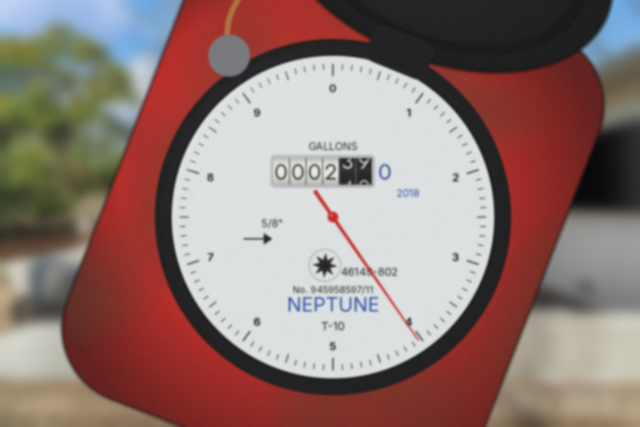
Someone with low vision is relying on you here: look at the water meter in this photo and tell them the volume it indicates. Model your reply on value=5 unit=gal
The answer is value=2394.0 unit=gal
